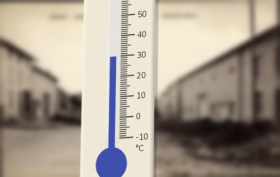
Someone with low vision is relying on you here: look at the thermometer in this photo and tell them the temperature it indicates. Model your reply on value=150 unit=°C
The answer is value=30 unit=°C
